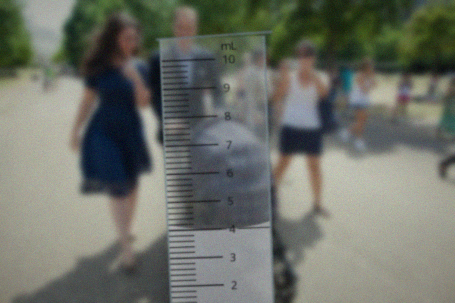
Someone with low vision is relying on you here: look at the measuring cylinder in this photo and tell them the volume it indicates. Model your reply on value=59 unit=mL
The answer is value=4 unit=mL
